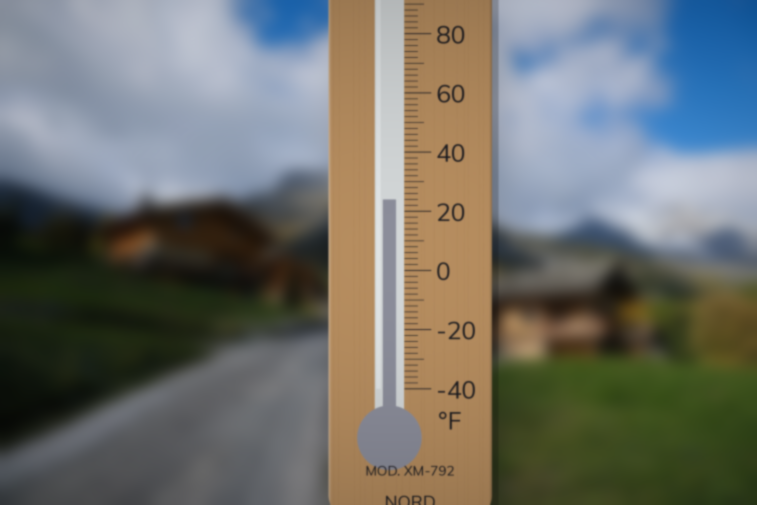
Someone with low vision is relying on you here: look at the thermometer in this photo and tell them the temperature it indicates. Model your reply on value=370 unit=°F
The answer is value=24 unit=°F
